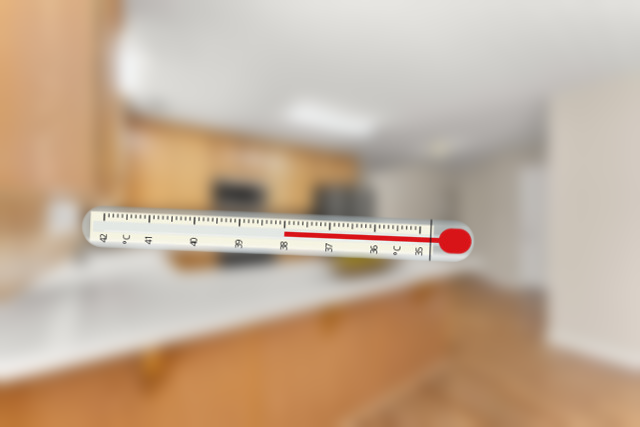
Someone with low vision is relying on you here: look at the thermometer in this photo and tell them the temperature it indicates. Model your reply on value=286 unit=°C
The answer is value=38 unit=°C
